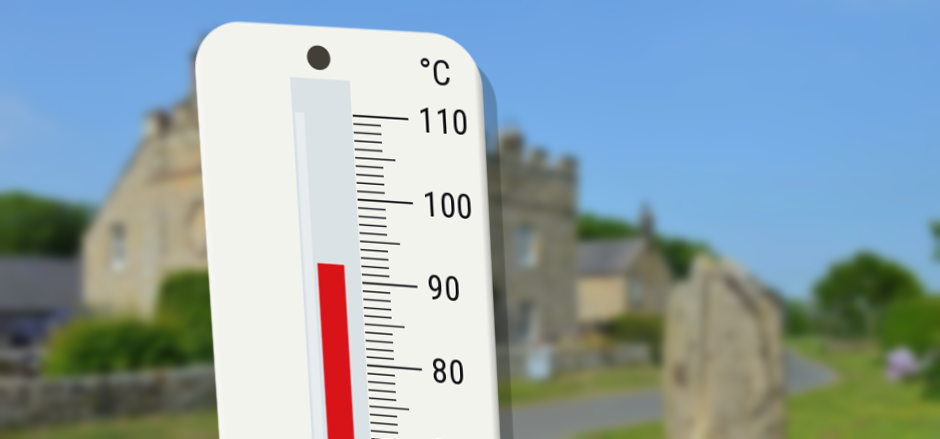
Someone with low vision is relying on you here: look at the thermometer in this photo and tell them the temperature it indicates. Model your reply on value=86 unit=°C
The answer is value=92 unit=°C
